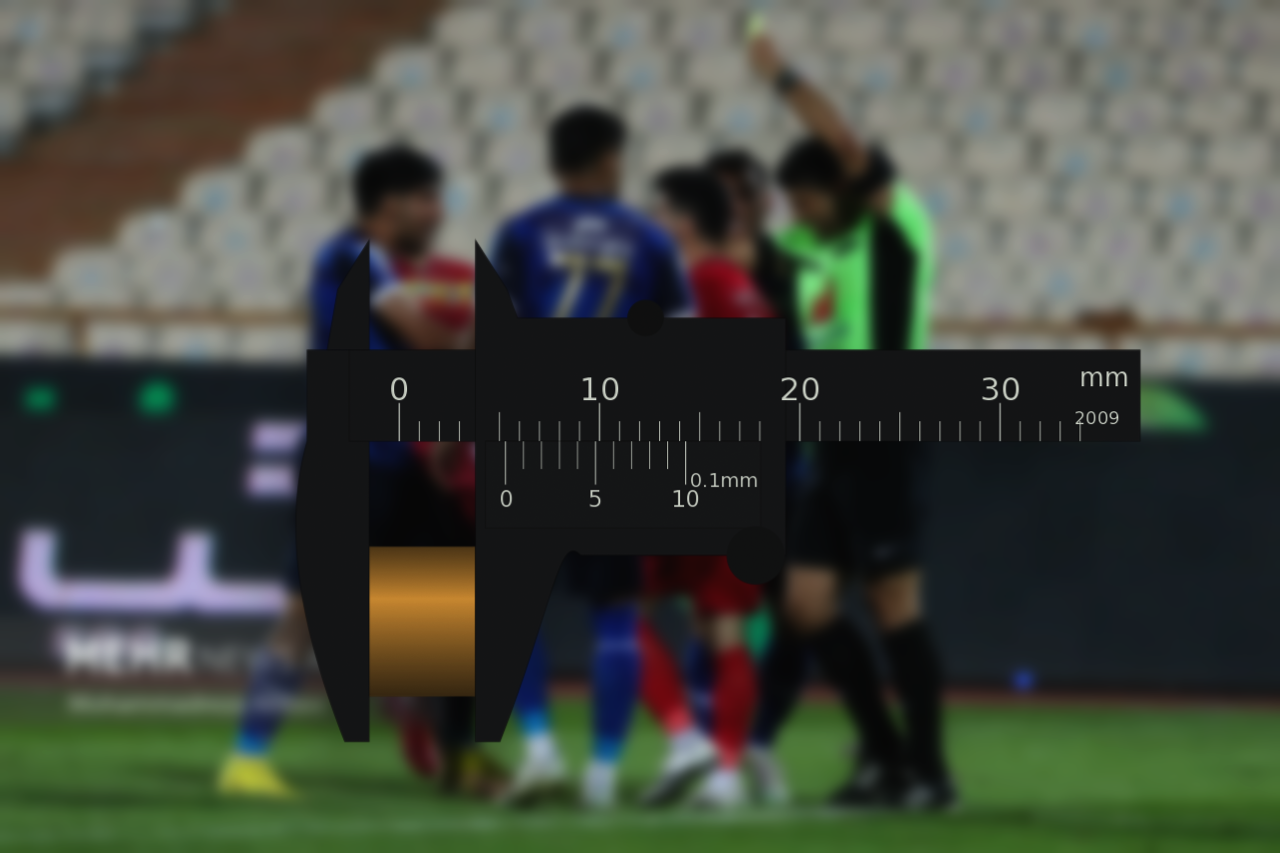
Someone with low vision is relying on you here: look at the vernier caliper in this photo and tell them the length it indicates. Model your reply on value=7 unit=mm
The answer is value=5.3 unit=mm
